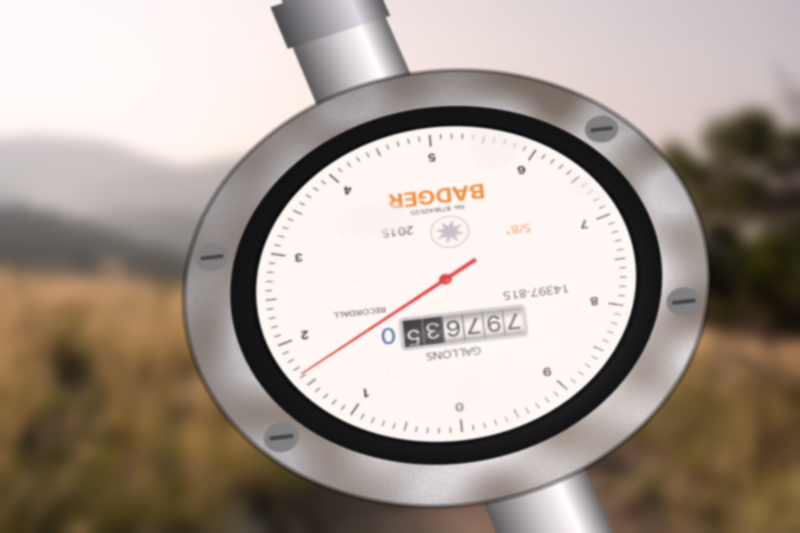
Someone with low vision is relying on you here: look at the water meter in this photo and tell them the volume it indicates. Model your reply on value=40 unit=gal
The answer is value=7976351.6 unit=gal
